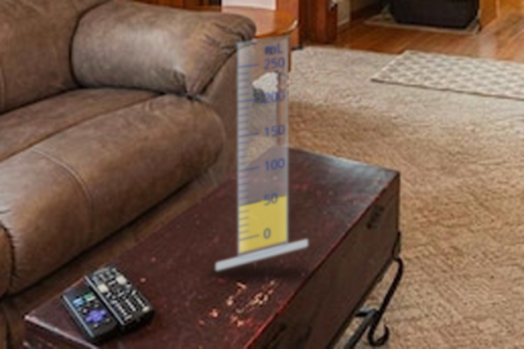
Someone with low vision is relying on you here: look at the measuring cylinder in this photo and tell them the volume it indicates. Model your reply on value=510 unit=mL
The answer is value=50 unit=mL
